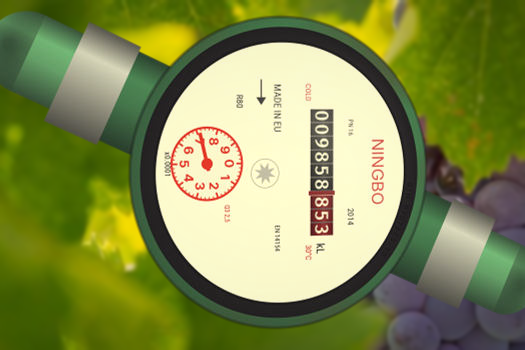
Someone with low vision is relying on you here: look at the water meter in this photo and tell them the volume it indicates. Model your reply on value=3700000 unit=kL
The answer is value=9858.8537 unit=kL
